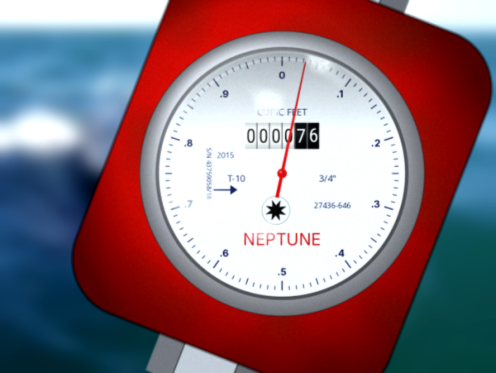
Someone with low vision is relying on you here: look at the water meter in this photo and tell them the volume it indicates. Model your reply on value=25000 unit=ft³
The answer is value=76.03 unit=ft³
